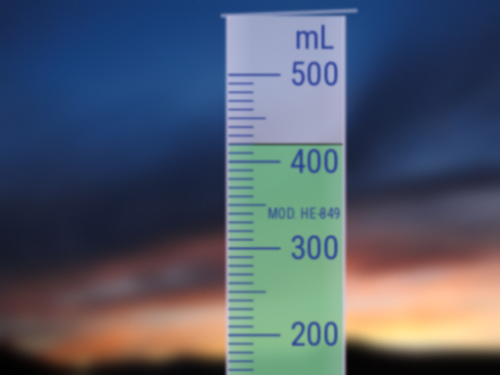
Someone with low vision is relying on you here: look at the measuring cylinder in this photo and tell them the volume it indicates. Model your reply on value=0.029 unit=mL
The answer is value=420 unit=mL
